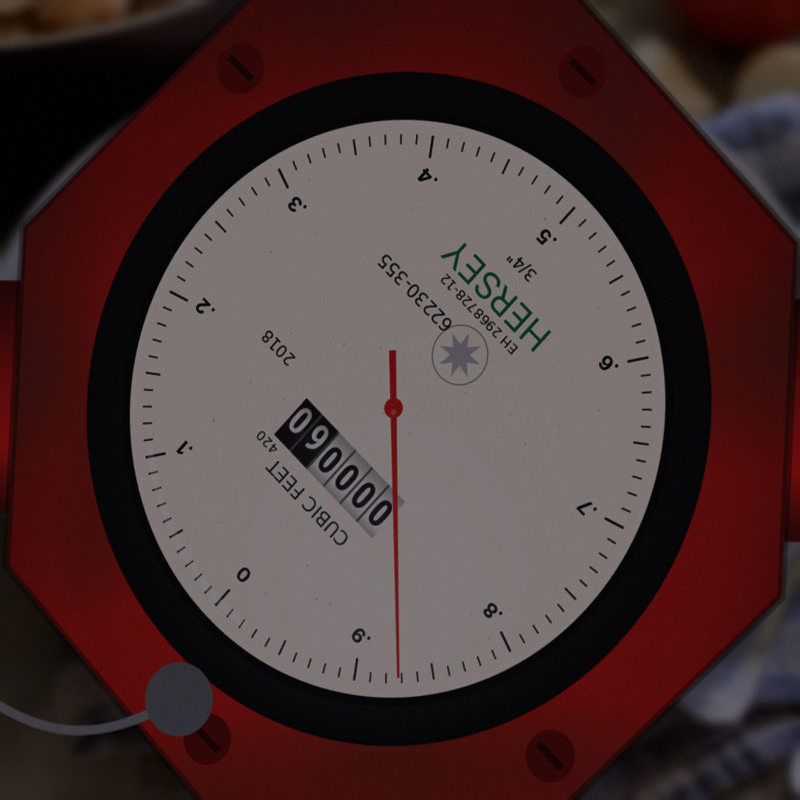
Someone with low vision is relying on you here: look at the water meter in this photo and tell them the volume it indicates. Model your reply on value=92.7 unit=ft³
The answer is value=59.87 unit=ft³
